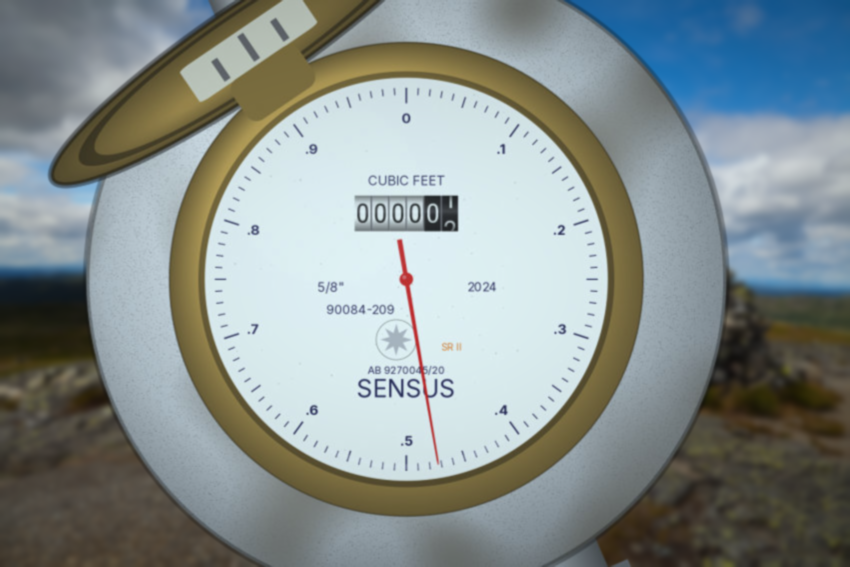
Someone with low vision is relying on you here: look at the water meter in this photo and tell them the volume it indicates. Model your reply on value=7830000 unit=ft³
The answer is value=1.47 unit=ft³
